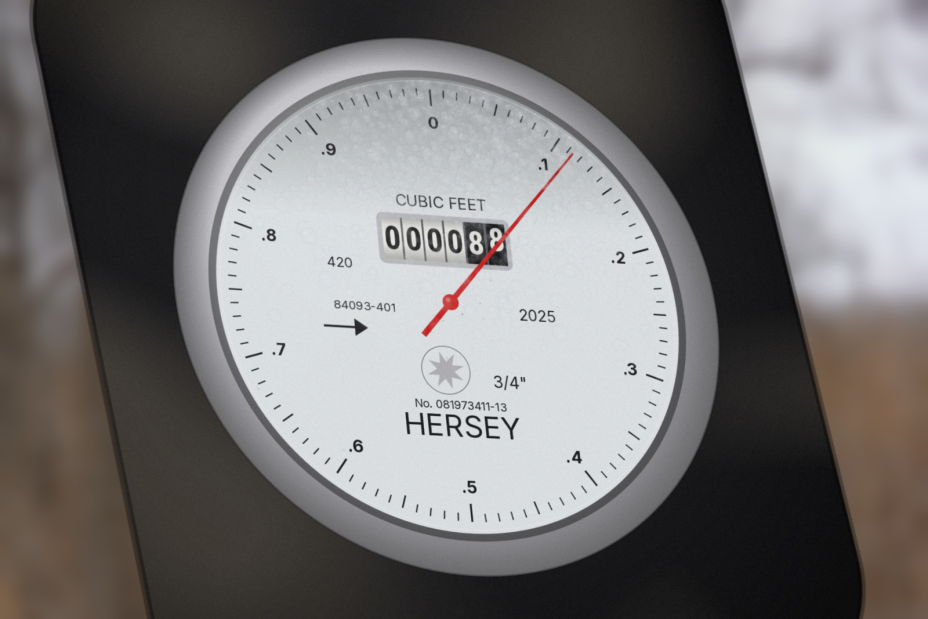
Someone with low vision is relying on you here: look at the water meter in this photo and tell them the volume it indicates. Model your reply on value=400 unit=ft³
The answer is value=88.11 unit=ft³
